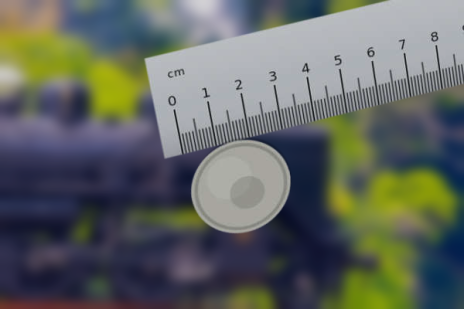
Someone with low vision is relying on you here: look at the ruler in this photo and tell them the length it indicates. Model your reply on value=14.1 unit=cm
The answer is value=3 unit=cm
